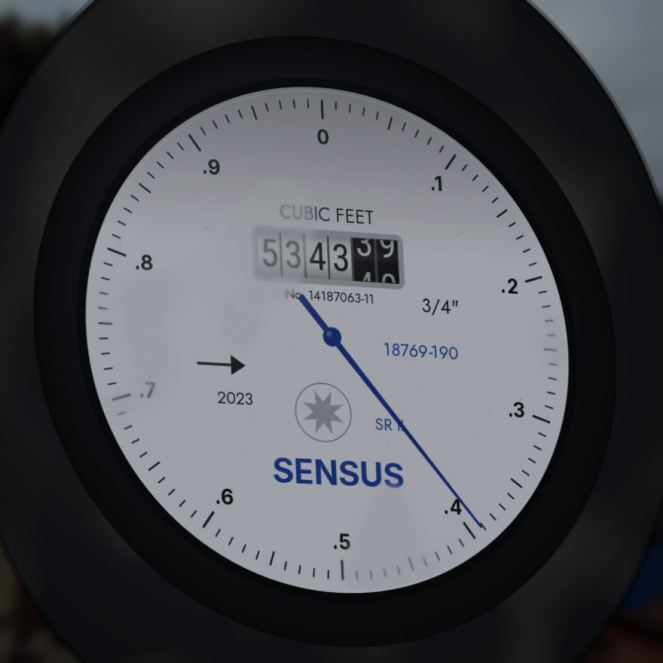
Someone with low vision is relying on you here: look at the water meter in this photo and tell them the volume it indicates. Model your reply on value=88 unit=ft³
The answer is value=534339.39 unit=ft³
